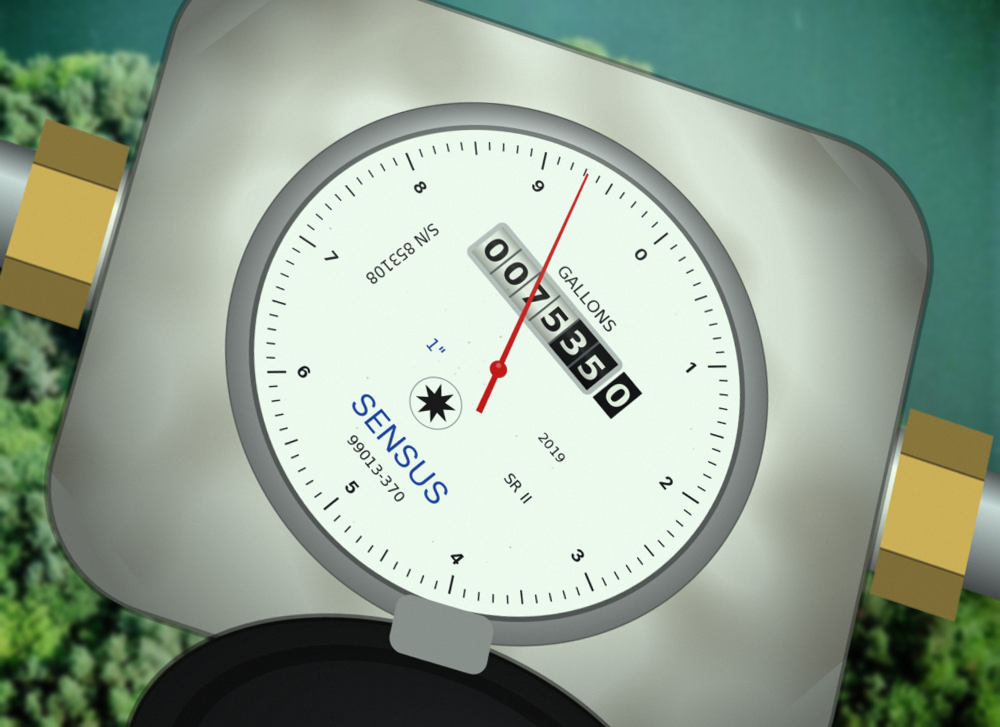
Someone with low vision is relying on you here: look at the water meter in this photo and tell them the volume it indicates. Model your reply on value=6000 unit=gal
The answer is value=75349.3 unit=gal
